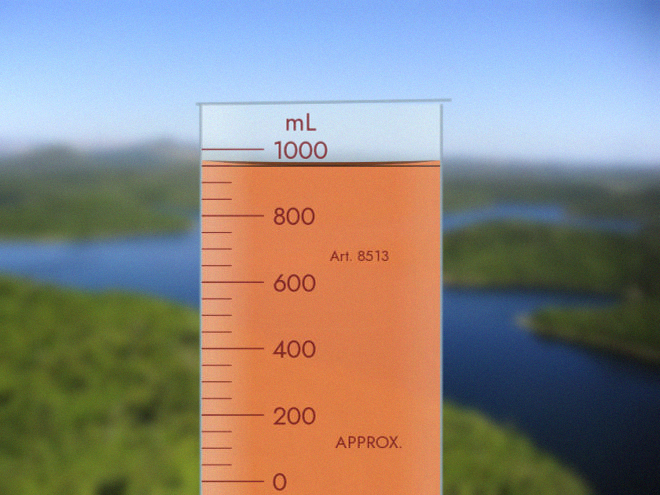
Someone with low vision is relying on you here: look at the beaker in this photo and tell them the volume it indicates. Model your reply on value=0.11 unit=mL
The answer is value=950 unit=mL
